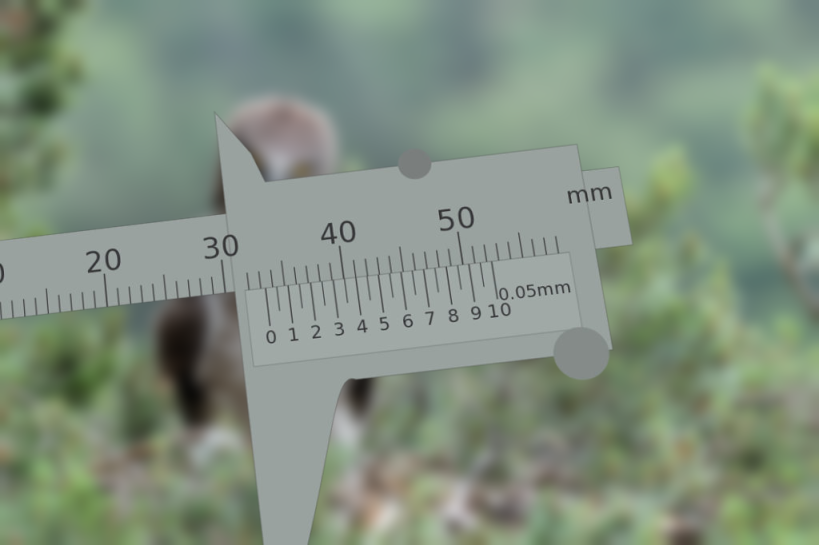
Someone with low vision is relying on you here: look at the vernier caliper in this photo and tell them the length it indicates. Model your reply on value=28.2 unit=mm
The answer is value=33.4 unit=mm
